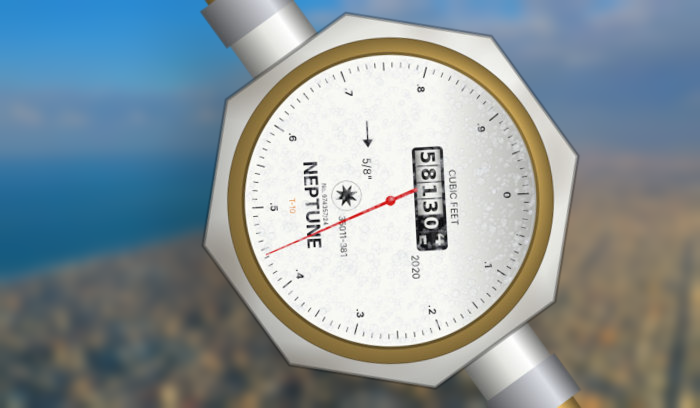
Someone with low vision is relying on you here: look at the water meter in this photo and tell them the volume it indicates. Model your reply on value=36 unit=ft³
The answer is value=581304.44 unit=ft³
